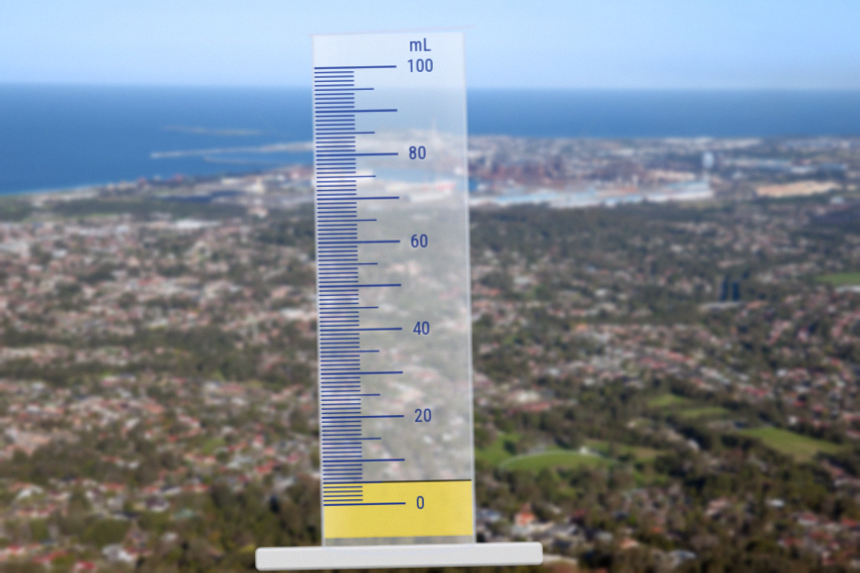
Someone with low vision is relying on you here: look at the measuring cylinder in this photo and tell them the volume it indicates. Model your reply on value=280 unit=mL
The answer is value=5 unit=mL
